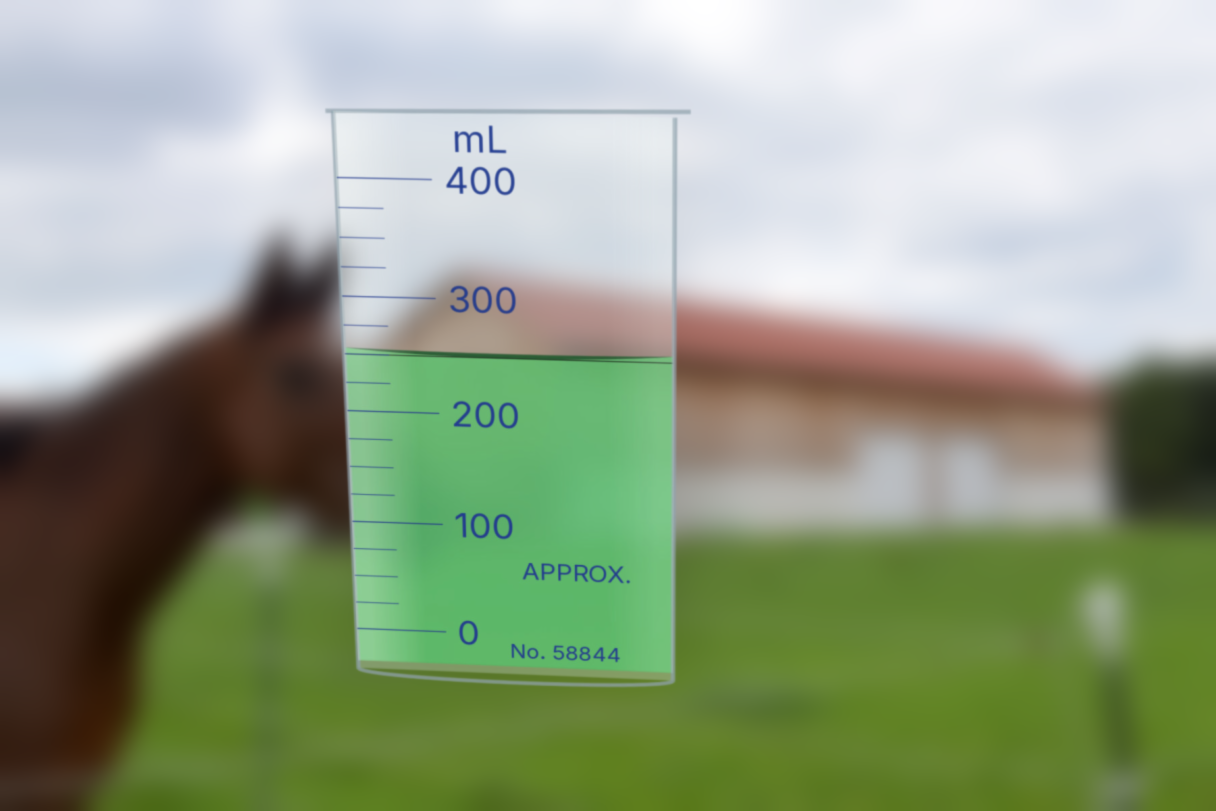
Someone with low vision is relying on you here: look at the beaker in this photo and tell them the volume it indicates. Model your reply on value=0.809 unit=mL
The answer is value=250 unit=mL
